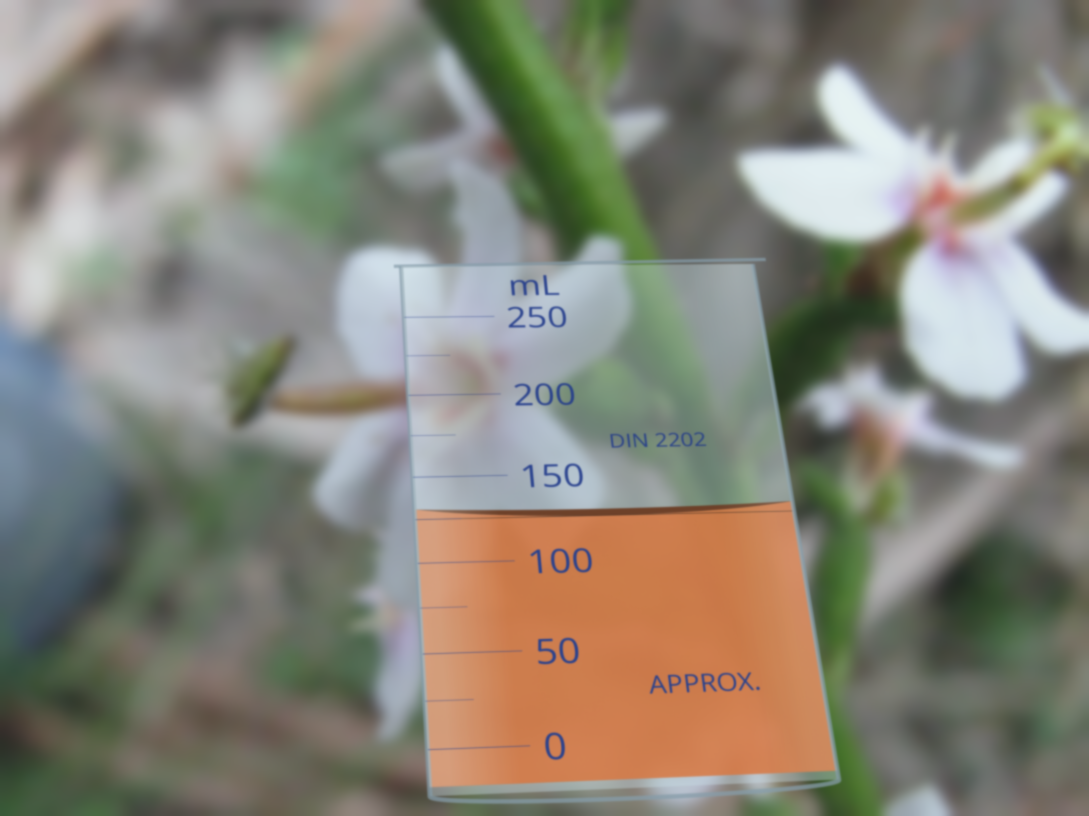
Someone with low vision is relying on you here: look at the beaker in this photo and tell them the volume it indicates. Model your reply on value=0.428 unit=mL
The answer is value=125 unit=mL
